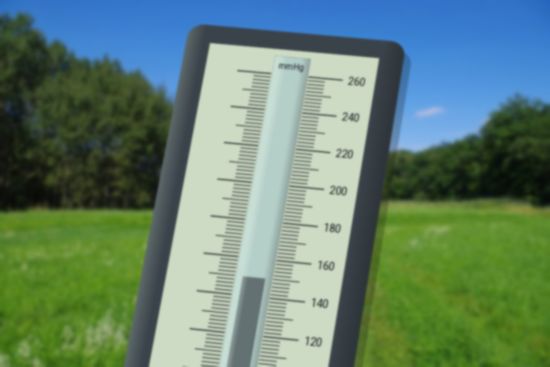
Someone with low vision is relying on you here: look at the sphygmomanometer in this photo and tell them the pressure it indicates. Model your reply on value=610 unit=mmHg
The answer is value=150 unit=mmHg
